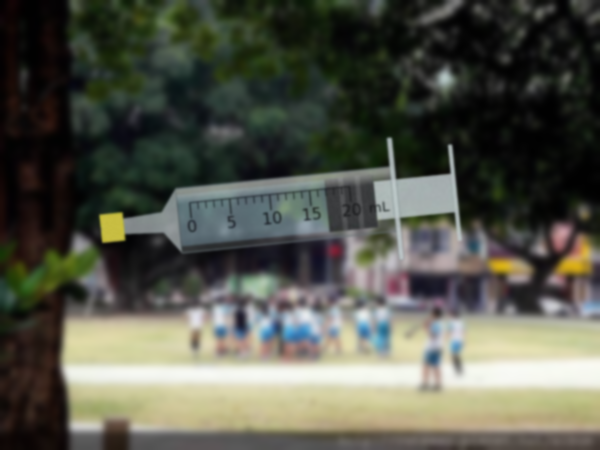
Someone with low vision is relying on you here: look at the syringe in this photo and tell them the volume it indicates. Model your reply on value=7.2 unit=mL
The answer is value=17 unit=mL
